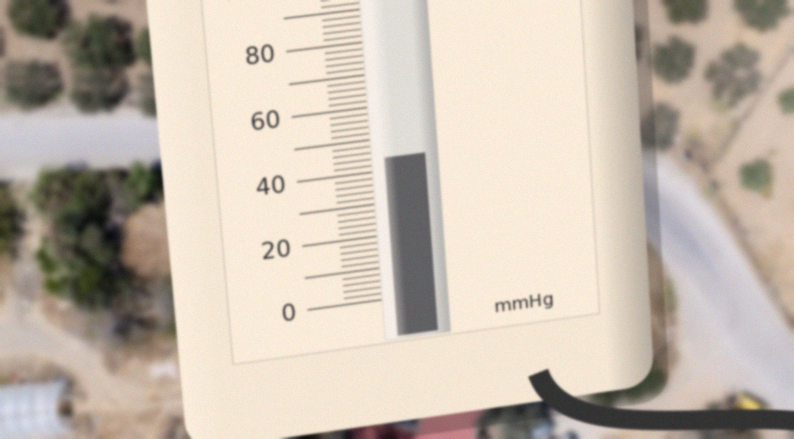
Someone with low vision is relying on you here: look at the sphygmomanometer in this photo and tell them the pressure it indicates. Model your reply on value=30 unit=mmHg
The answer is value=44 unit=mmHg
